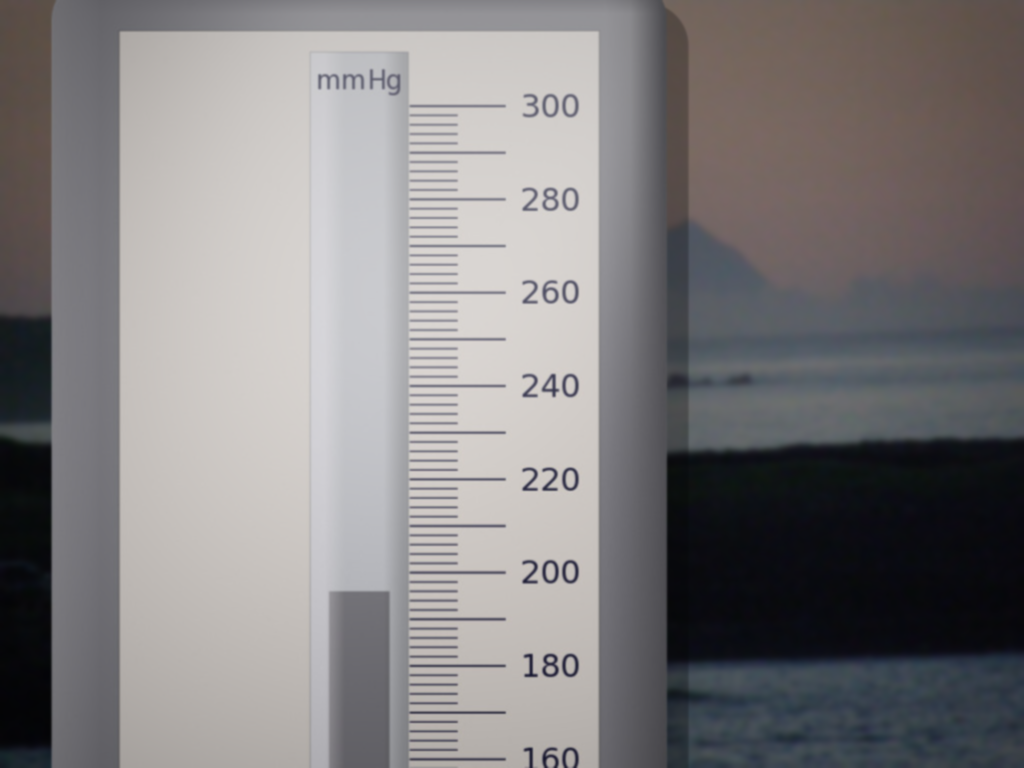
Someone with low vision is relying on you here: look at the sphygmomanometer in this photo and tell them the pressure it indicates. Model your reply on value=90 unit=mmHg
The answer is value=196 unit=mmHg
